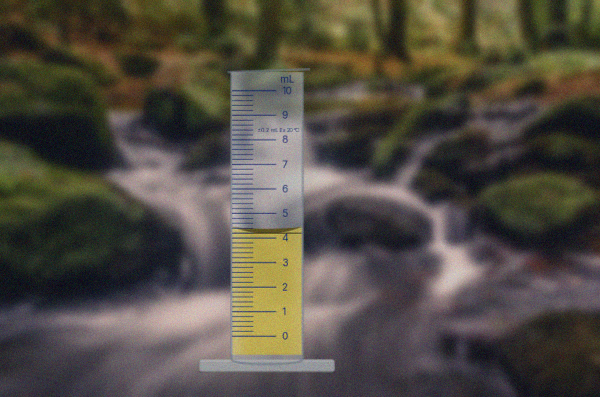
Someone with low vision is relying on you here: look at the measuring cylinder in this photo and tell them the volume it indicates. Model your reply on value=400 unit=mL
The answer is value=4.2 unit=mL
